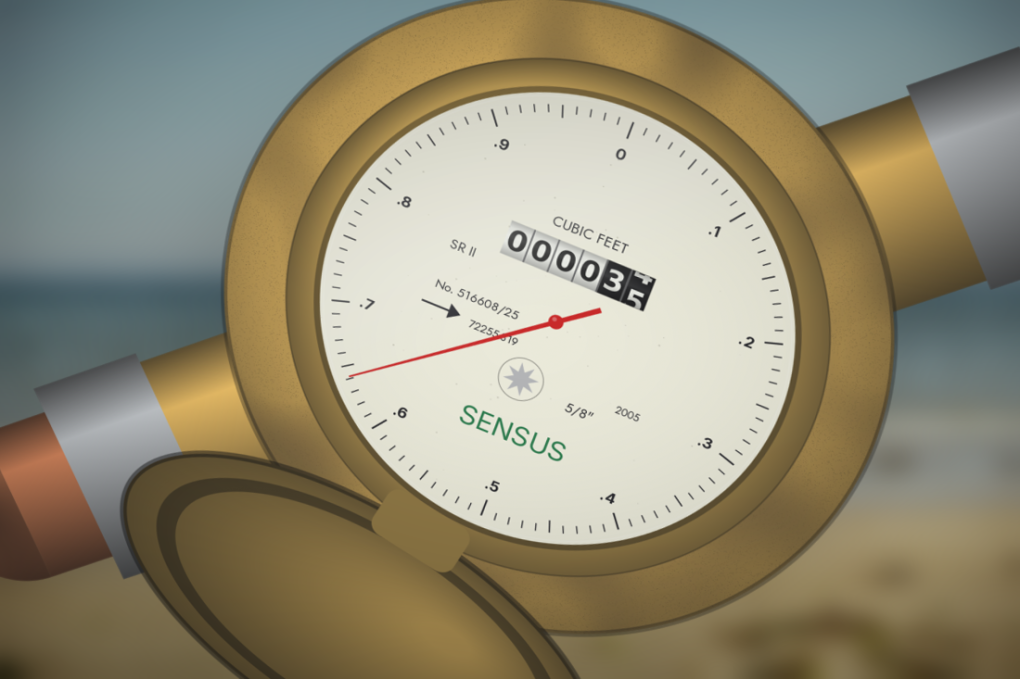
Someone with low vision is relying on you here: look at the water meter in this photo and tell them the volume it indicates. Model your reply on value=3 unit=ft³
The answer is value=34.64 unit=ft³
